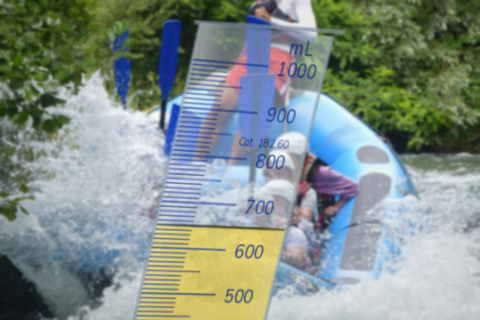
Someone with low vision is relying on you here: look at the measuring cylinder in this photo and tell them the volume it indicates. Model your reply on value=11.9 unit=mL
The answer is value=650 unit=mL
